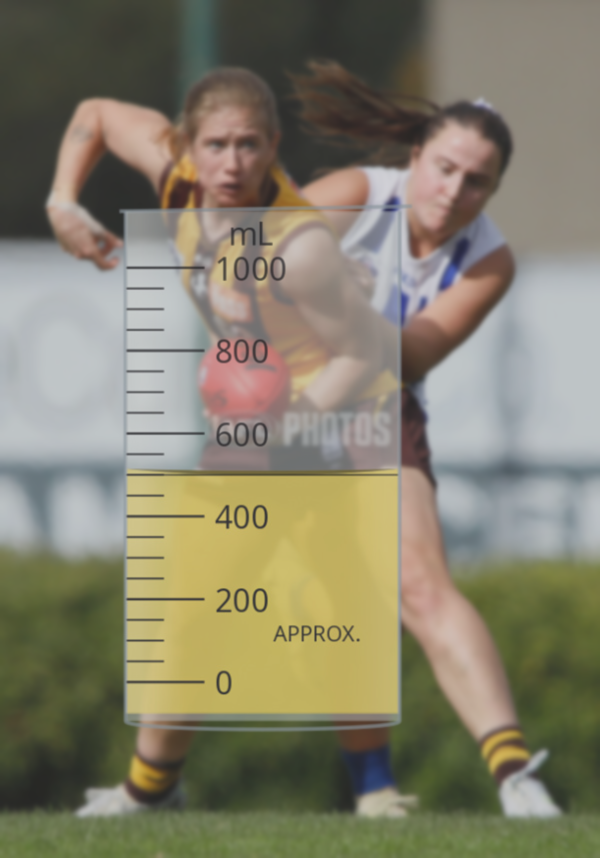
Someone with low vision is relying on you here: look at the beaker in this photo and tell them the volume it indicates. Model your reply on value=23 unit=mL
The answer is value=500 unit=mL
